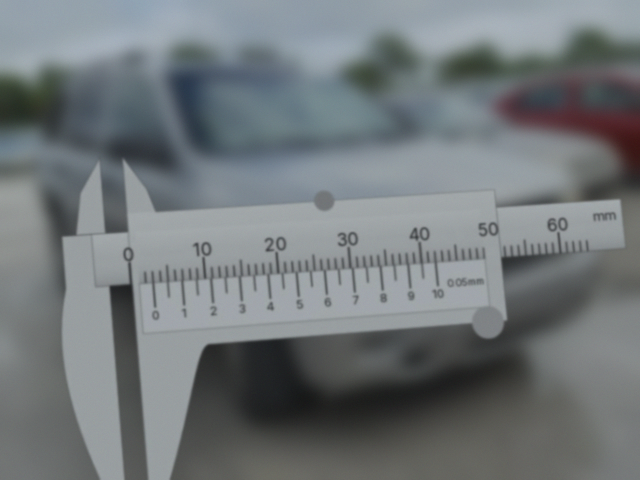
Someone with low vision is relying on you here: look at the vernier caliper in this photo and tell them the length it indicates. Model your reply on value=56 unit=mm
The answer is value=3.0 unit=mm
